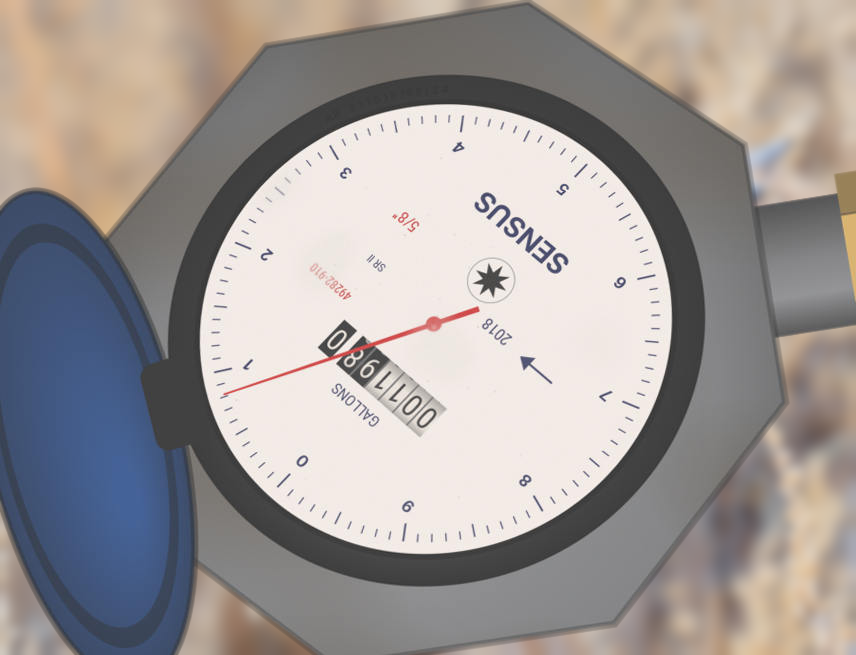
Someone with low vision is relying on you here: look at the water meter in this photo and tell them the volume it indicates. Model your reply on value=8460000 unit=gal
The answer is value=11980.8 unit=gal
